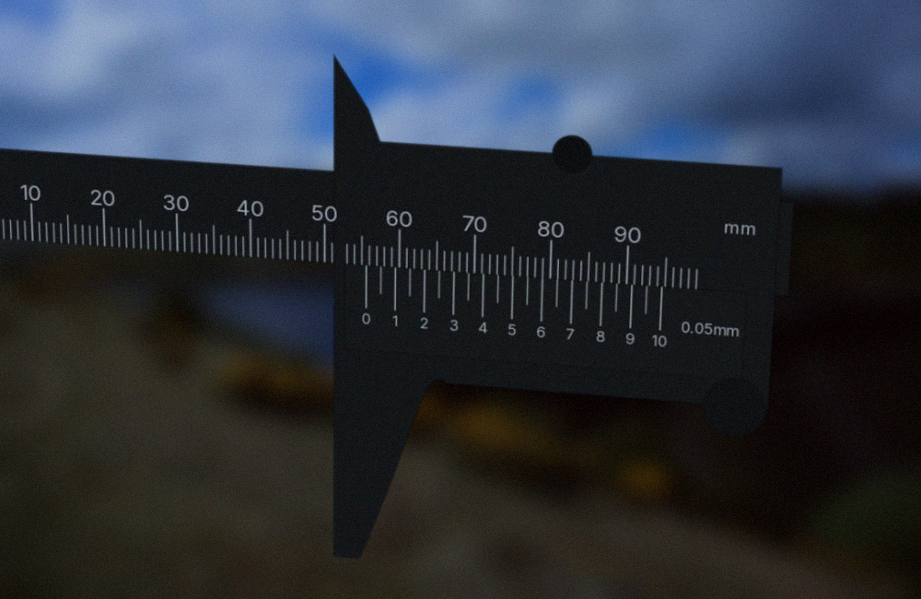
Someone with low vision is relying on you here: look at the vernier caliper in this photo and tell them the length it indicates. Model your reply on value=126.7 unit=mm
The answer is value=55.6 unit=mm
